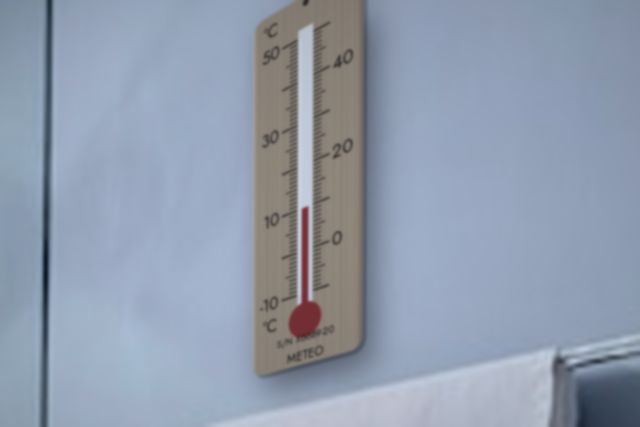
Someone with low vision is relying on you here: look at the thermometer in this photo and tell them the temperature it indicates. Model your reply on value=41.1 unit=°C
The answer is value=10 unit=°C
